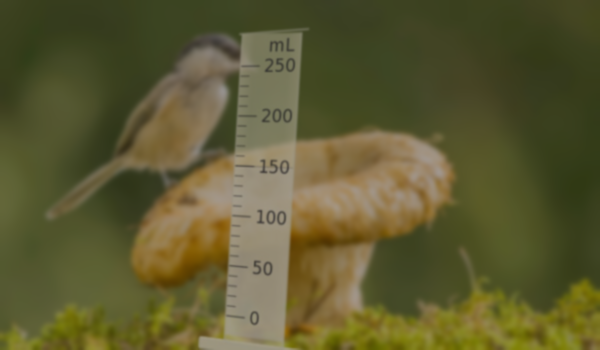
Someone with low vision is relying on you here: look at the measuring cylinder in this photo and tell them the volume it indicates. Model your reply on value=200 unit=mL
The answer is value=150 unit=mL
